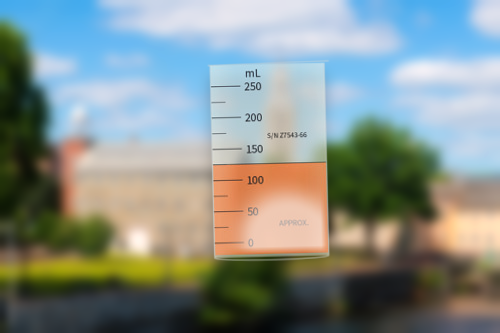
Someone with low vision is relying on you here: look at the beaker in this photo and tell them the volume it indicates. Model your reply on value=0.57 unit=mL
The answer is value=125 unit=mL
